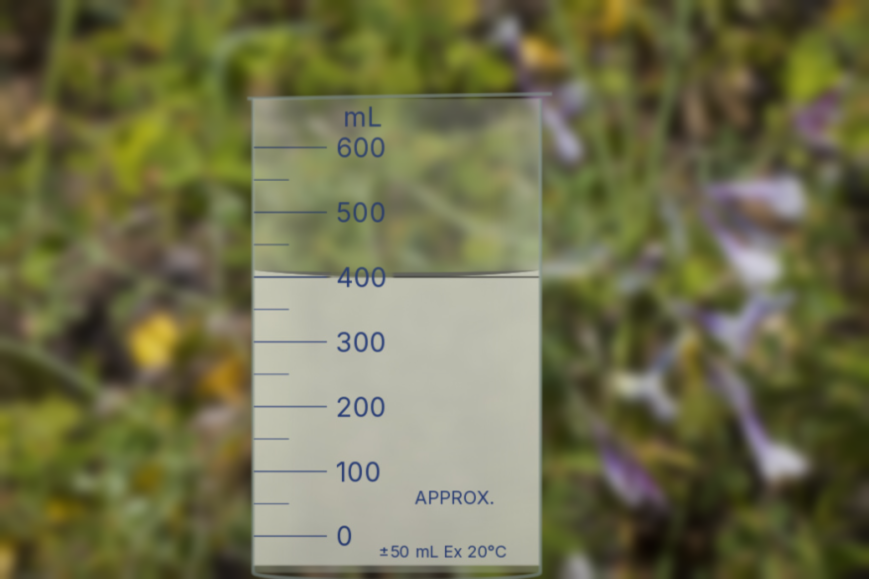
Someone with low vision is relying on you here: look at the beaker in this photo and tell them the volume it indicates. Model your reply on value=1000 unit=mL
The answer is value=400 unit=mL
